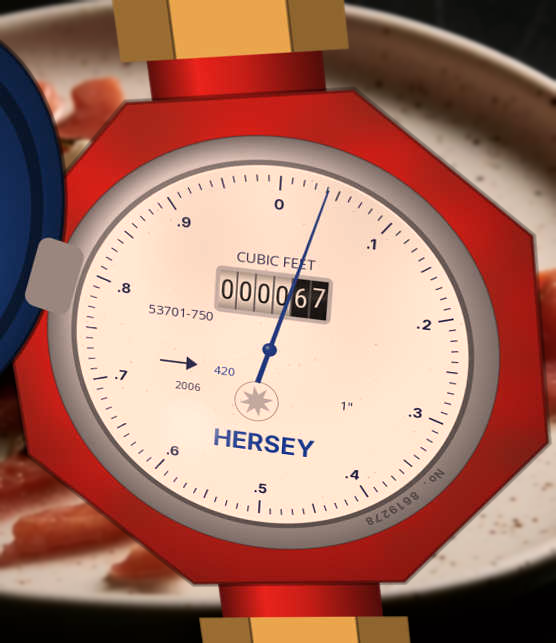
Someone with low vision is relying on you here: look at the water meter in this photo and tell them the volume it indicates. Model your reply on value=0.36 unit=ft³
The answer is value=67.04 unit=ft³
